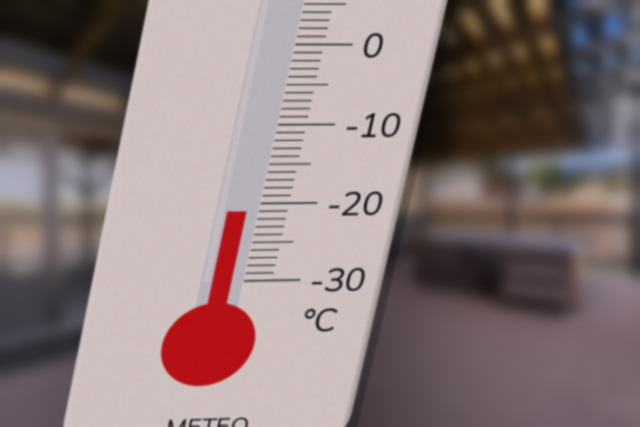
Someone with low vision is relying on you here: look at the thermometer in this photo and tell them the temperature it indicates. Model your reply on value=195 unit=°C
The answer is value=-21 unit=°C
